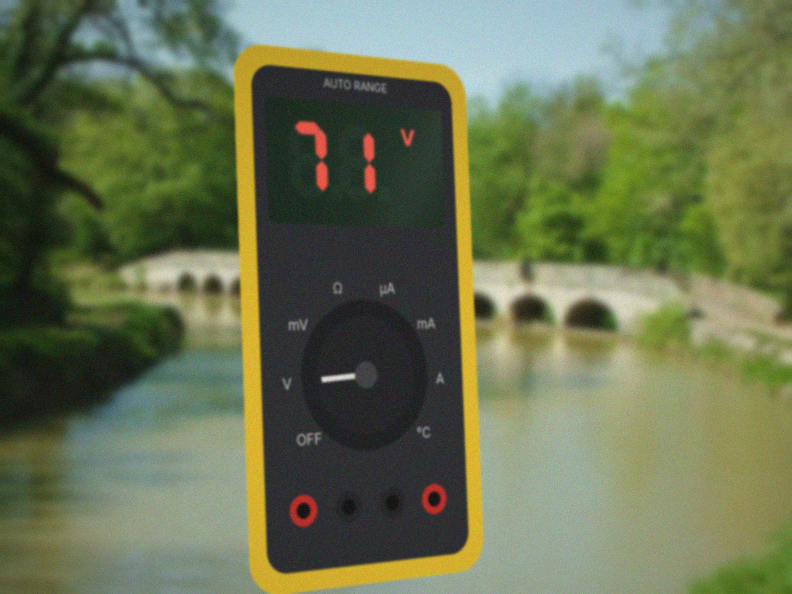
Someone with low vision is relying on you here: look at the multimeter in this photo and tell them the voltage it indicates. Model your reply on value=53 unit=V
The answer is value=71 unit=V
